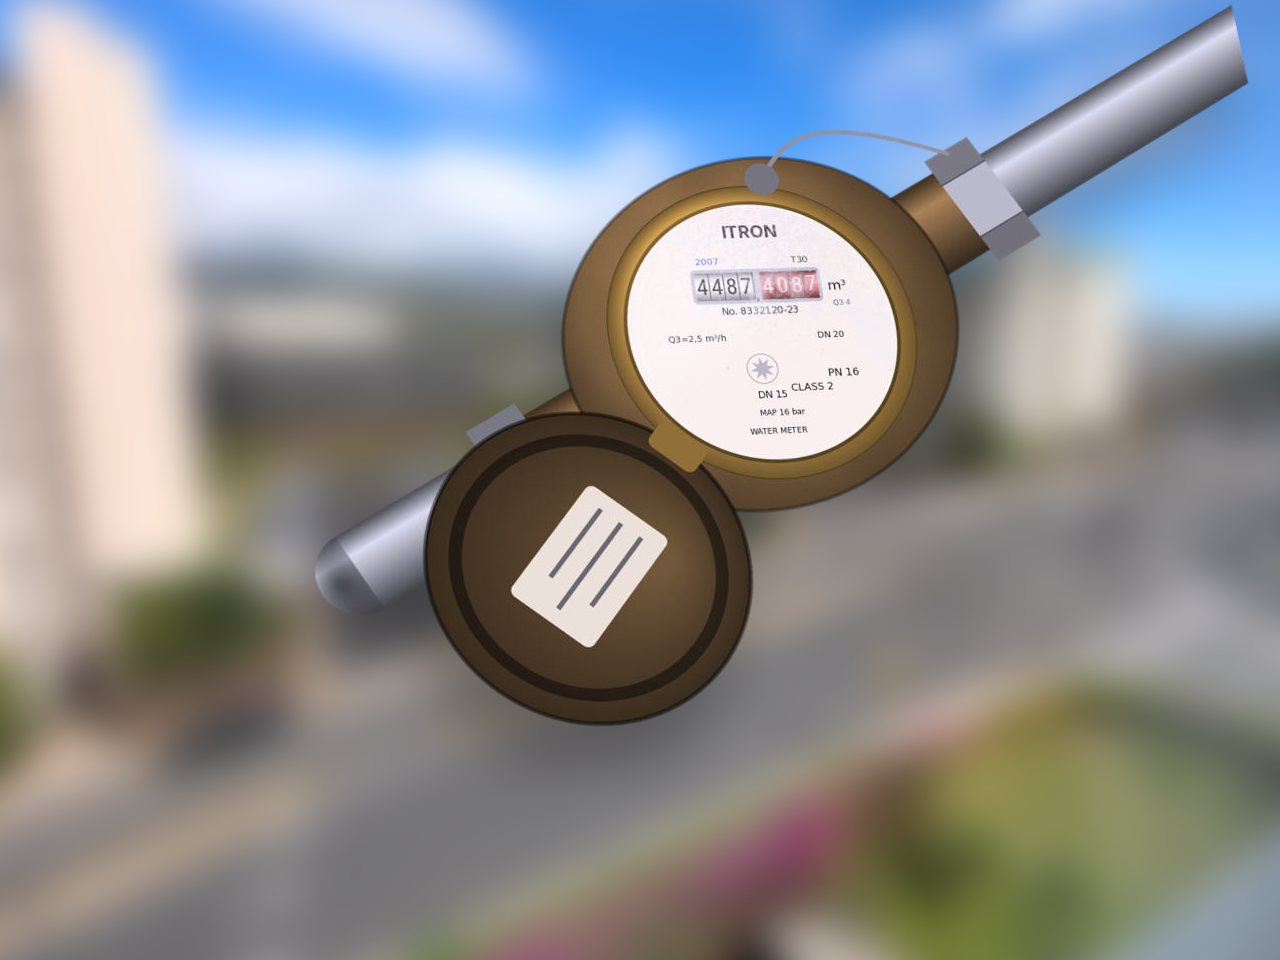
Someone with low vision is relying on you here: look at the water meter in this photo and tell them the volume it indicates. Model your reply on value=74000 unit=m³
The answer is value=4487.4087 unit=m³
